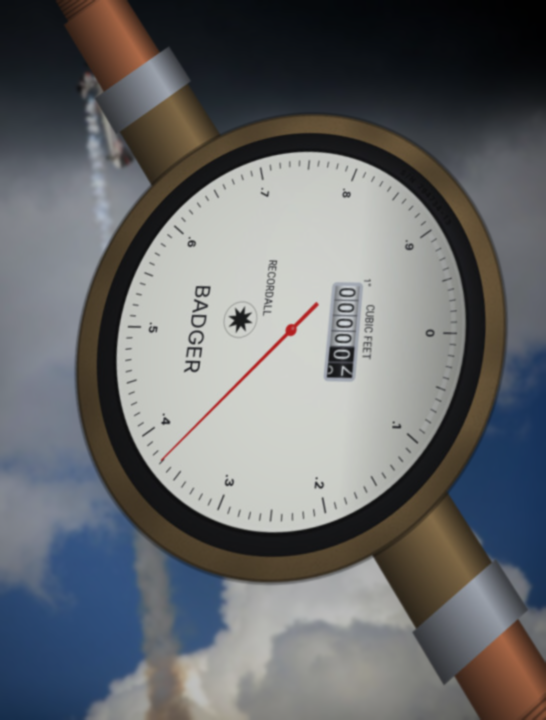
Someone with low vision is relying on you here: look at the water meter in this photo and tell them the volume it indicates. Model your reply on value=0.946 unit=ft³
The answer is value=2.37 unit=ft³
